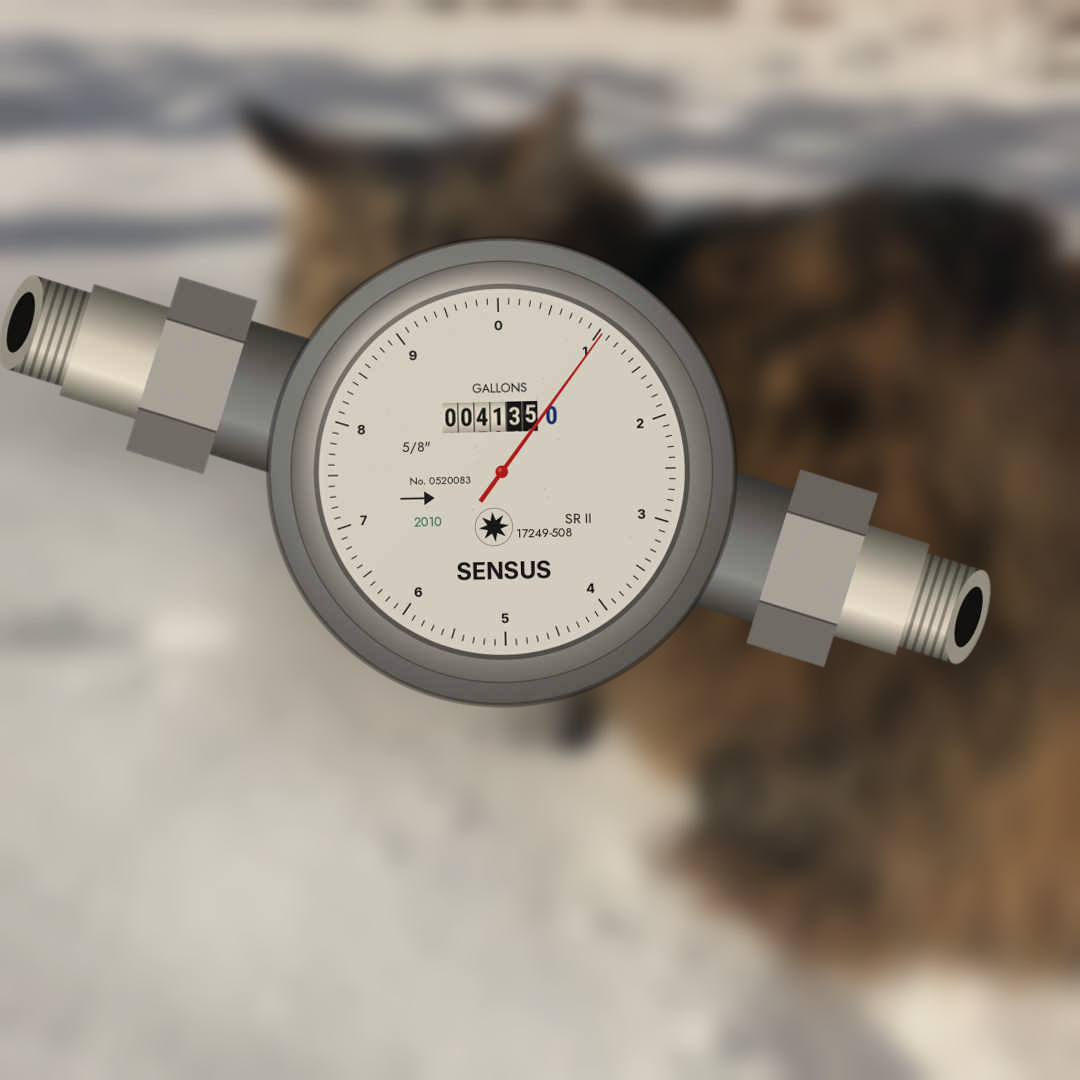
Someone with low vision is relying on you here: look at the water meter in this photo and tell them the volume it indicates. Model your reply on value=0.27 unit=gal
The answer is value=41351.0 unit=gal
